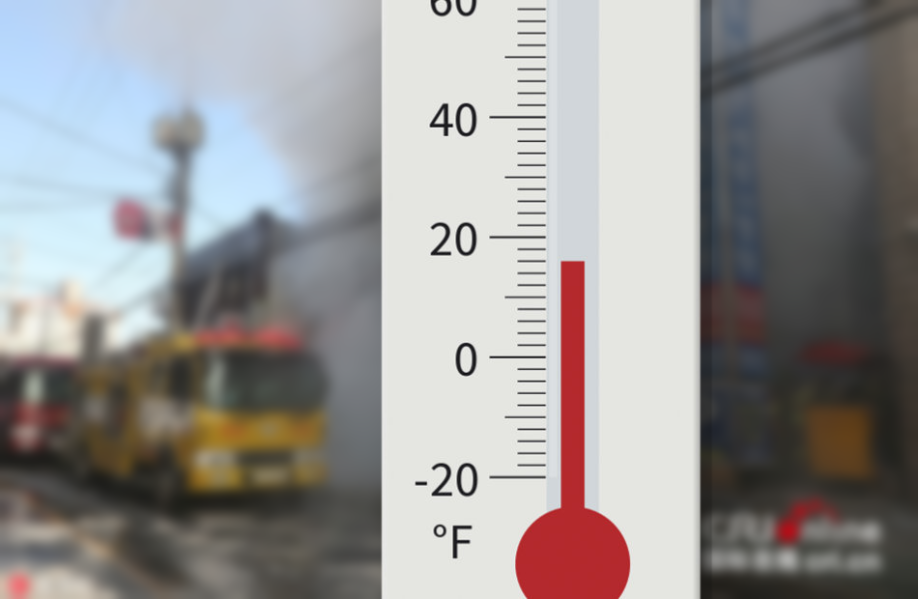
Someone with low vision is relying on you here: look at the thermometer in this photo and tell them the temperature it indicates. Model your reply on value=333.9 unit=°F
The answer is value=16 unit=°F
